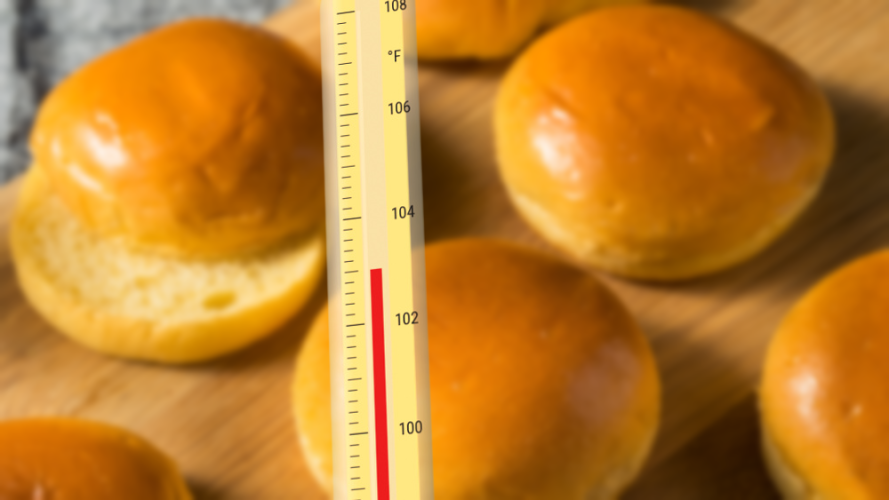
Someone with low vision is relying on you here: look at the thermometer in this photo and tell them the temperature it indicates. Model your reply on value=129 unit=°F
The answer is value=103 unit=°F
